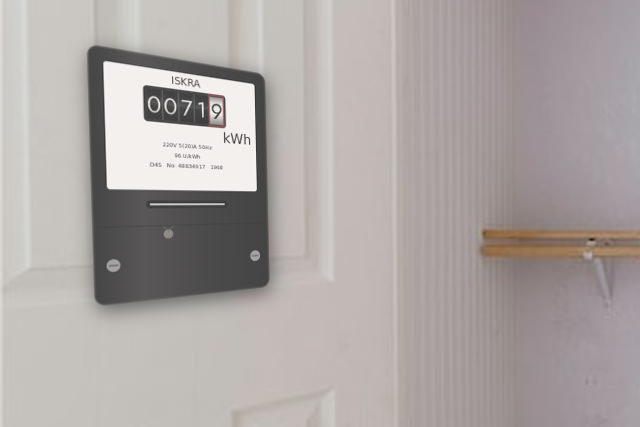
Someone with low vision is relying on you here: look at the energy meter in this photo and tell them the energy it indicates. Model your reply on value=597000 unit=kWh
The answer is value=71.9 unit=kWh
